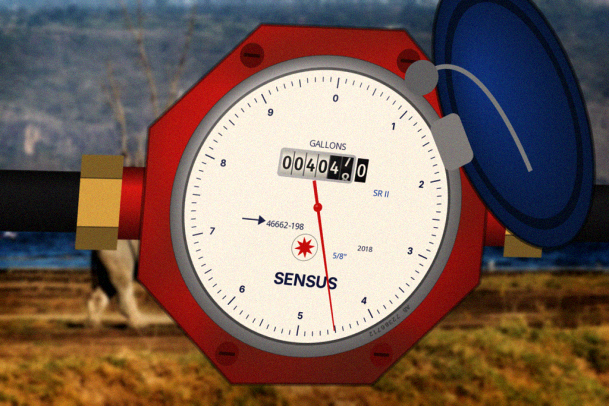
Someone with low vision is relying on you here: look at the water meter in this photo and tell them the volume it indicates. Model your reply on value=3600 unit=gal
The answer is value=40474.5 unit=gal
